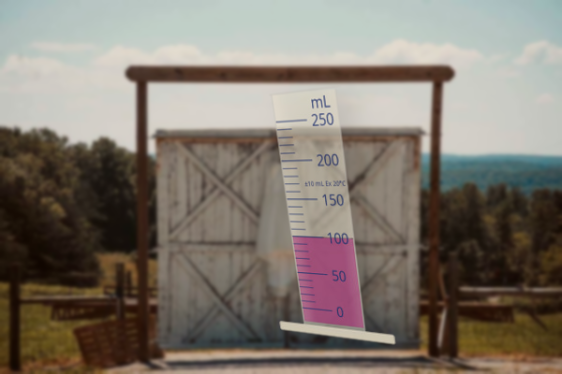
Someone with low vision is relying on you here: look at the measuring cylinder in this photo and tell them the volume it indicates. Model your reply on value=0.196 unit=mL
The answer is value=100 unit=mL
